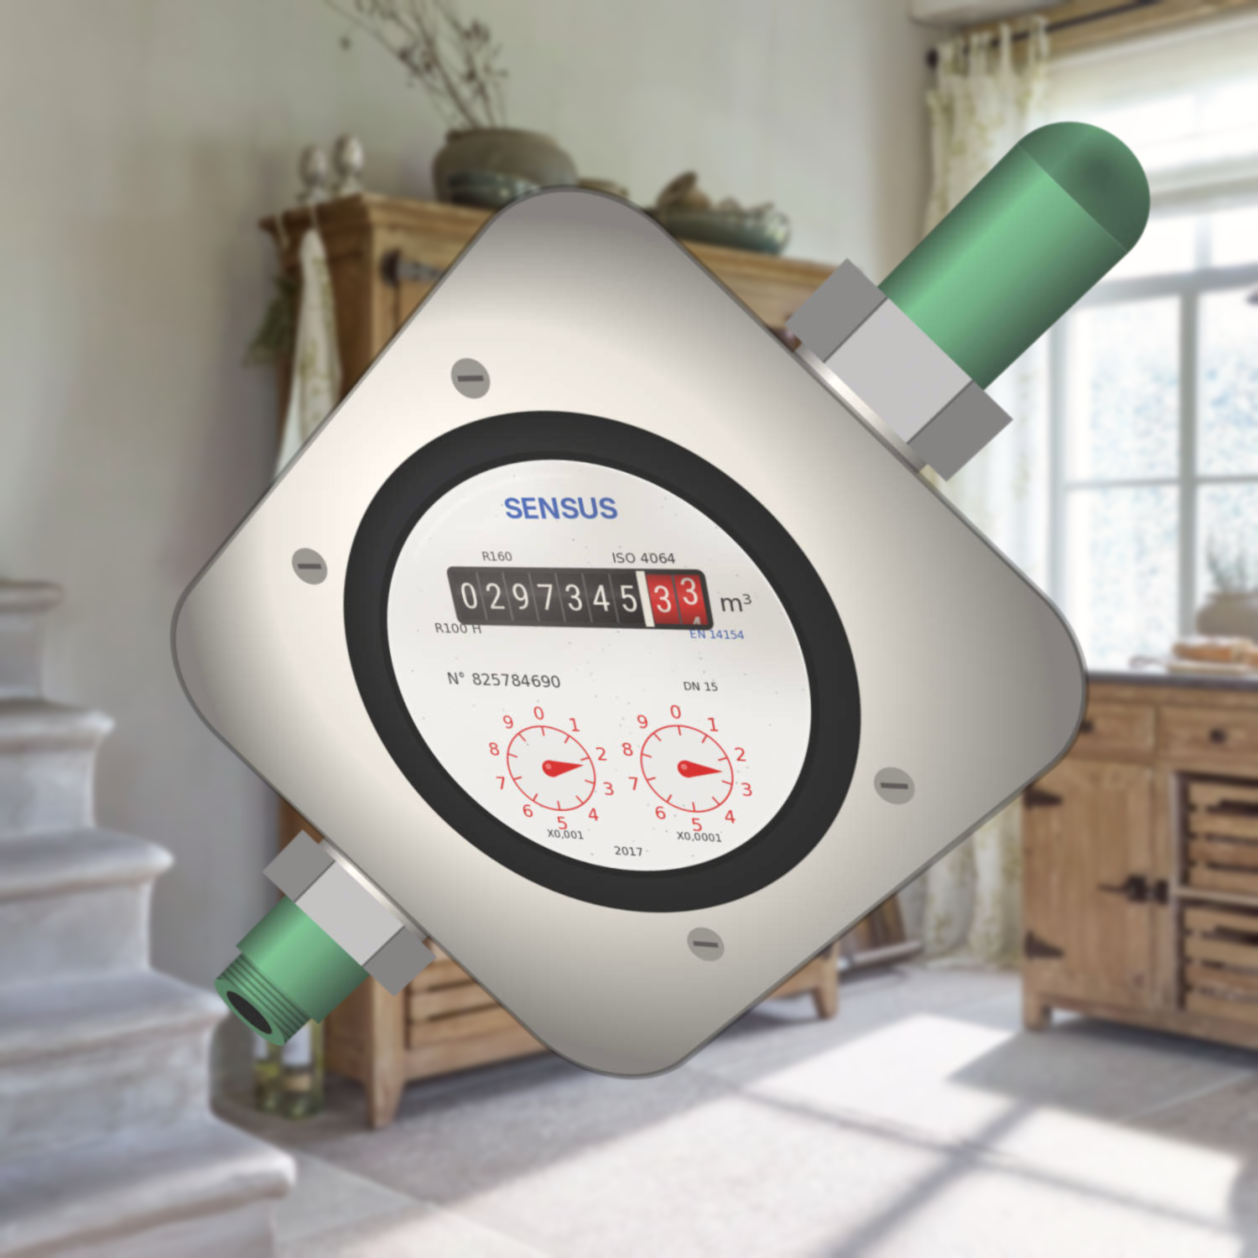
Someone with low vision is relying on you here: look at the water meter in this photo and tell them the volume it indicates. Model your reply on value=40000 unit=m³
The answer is value=297345.3322 unit=m³
